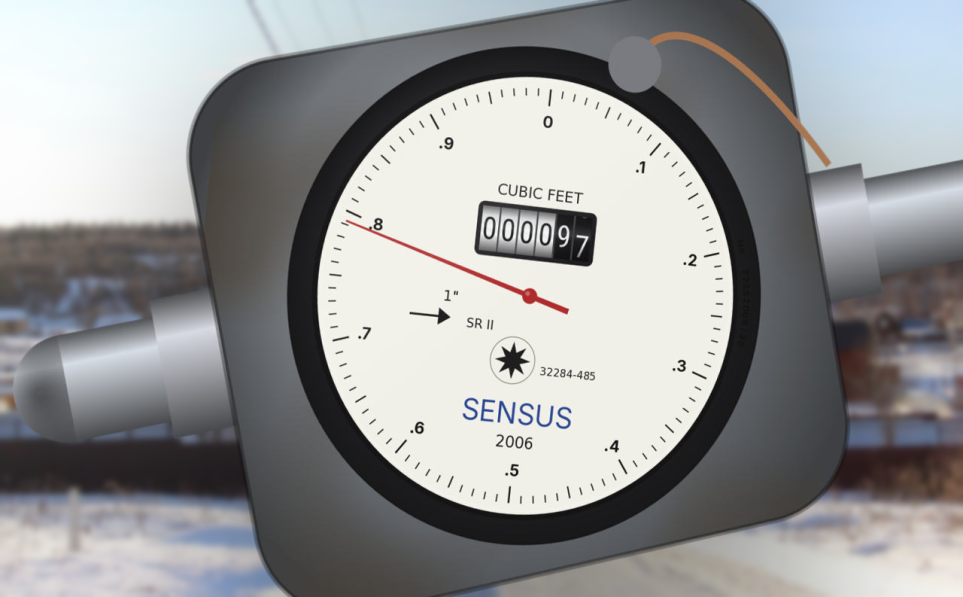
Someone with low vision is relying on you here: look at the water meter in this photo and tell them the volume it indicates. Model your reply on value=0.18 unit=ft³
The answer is value=96.79 unit=ft³
